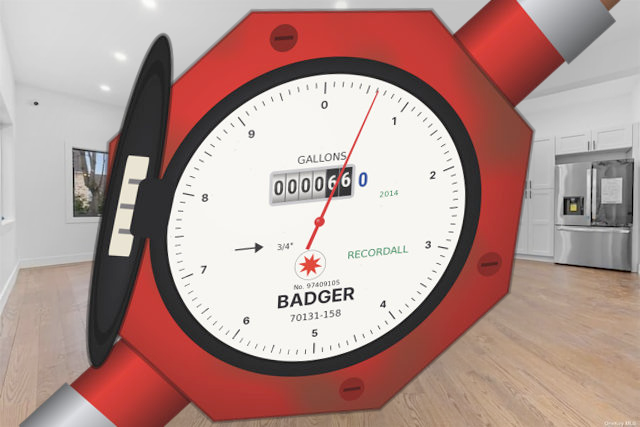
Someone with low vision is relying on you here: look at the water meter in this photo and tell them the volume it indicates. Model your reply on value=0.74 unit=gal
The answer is value=660.6 unit=gal
